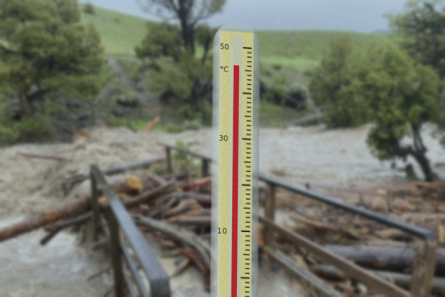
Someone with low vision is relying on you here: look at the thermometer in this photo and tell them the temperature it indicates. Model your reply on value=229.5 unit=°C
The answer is value=46 unit=°C
